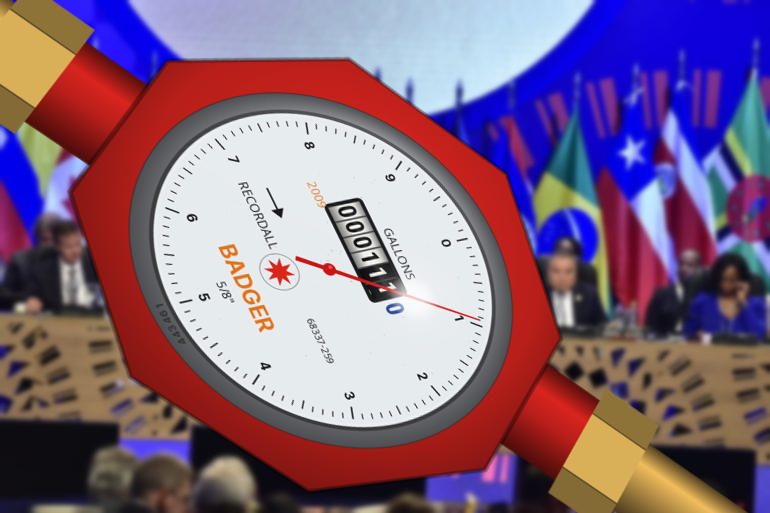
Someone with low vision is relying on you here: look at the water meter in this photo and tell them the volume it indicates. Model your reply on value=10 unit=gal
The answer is value=1110.9 unit=gal
